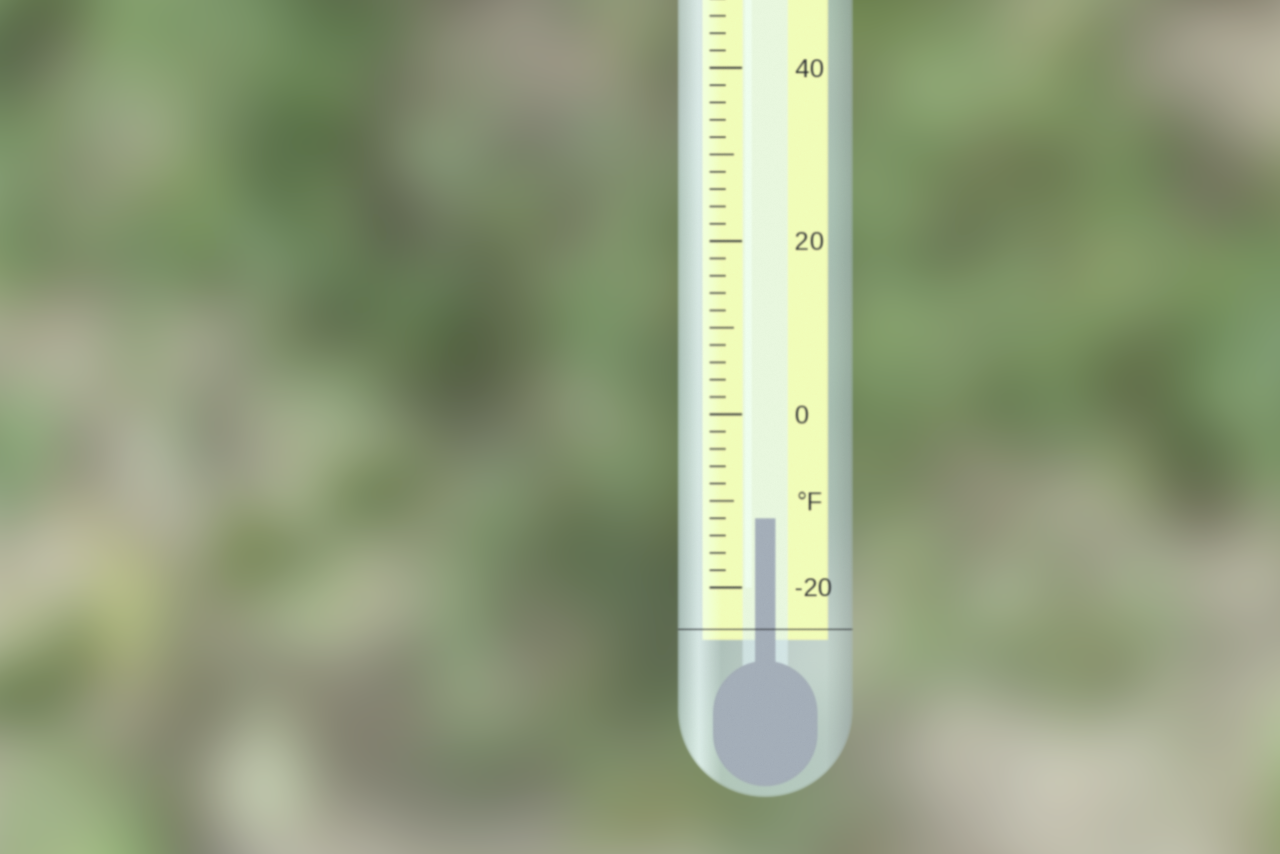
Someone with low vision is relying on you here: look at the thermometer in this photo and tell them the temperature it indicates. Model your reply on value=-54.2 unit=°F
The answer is value=-12 unit=°F
